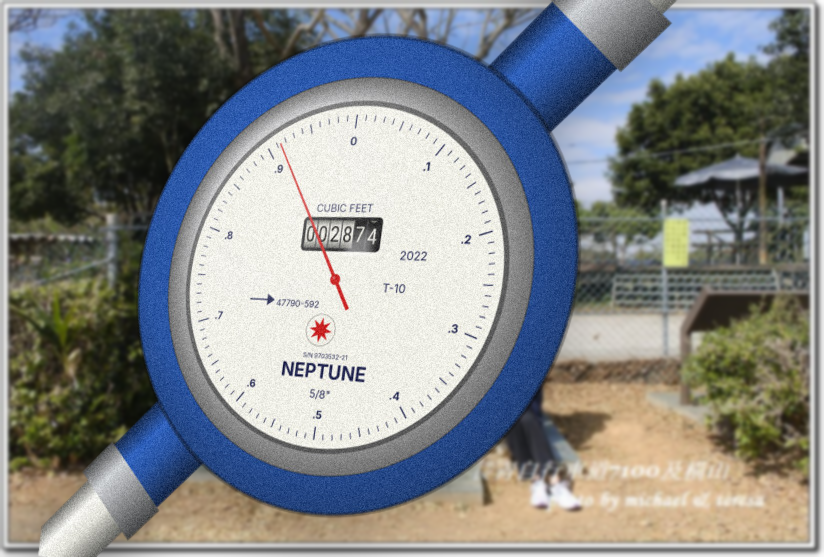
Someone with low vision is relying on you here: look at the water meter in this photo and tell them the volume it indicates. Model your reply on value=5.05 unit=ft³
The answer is value=2873.91 unit=ft³
